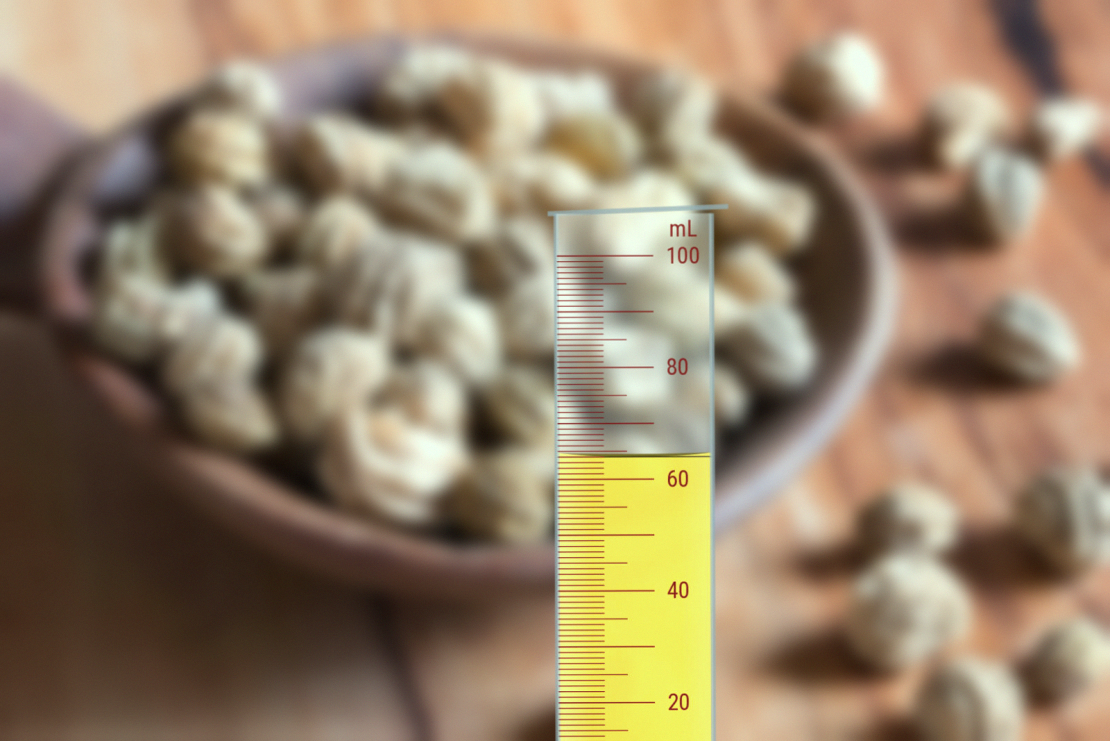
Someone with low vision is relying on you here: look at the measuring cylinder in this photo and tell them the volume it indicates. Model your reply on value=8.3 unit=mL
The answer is value=64 unit=mL
